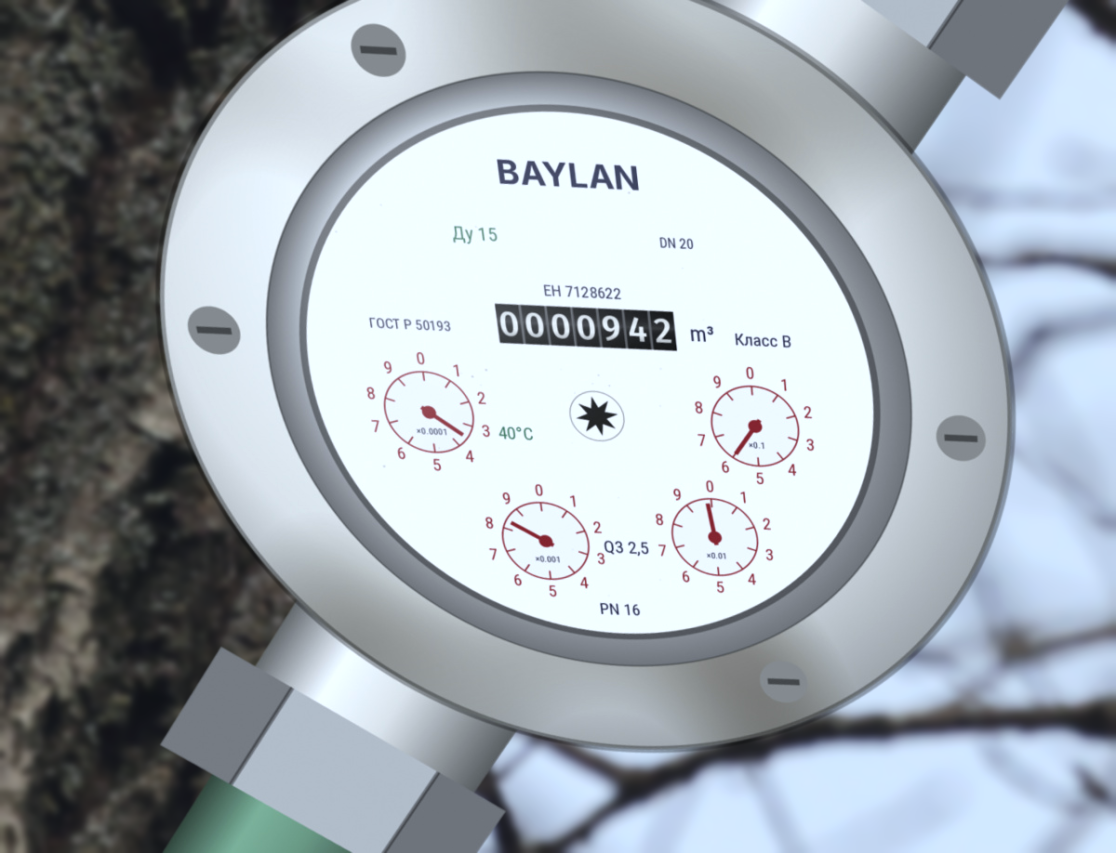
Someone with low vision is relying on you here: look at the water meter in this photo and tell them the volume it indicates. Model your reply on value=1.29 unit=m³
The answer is value=942.5983 unit=m³
